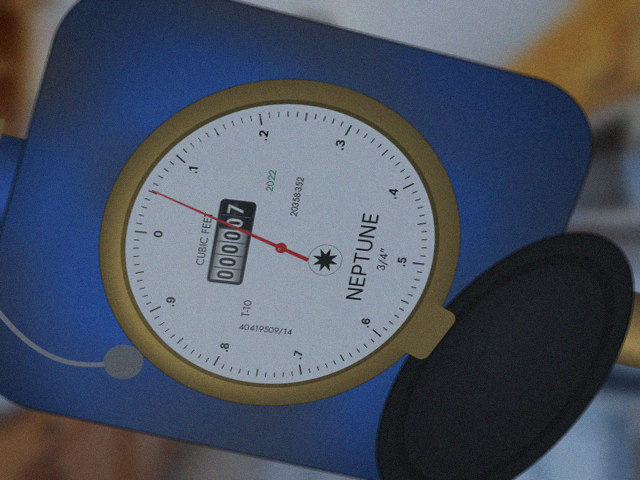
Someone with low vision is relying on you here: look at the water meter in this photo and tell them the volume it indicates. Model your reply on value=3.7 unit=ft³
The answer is value=7.05 unit=ft³
